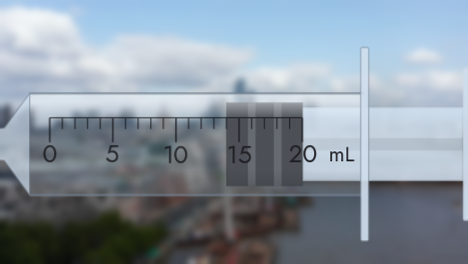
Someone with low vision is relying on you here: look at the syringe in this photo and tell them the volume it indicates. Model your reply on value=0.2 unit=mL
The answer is value=14 unit=mL
